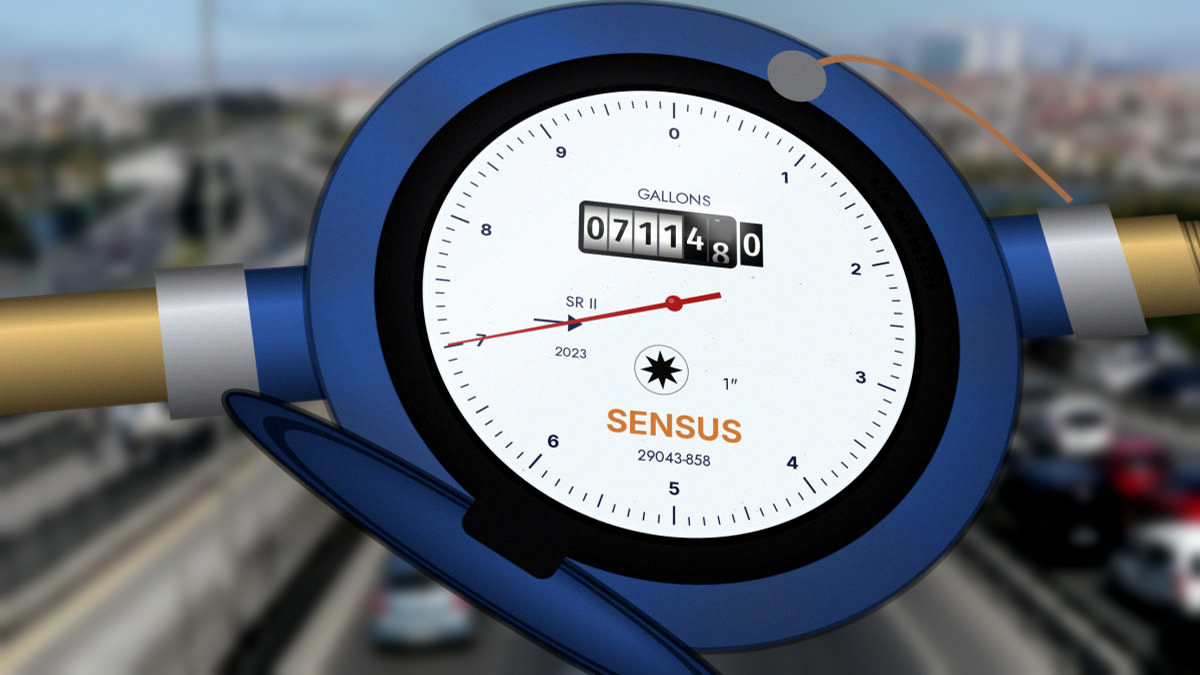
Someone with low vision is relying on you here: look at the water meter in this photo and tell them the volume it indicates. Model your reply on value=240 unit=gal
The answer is value=711477.0 unit=gal
